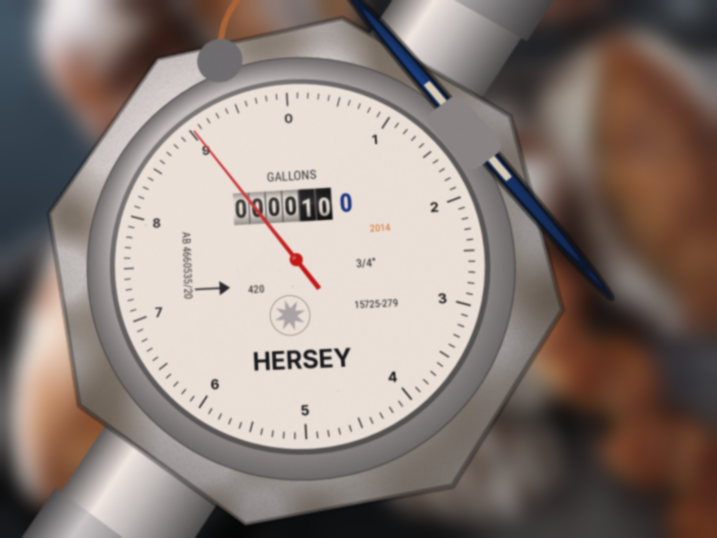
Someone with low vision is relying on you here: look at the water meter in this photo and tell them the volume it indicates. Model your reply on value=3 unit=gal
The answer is value=99.0 unit=gal
